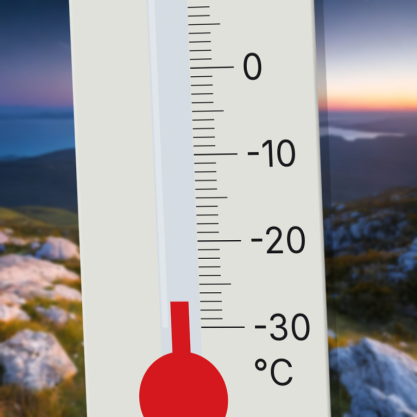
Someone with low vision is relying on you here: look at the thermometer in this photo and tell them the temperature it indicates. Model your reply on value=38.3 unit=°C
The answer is value=-27 unit=°C
